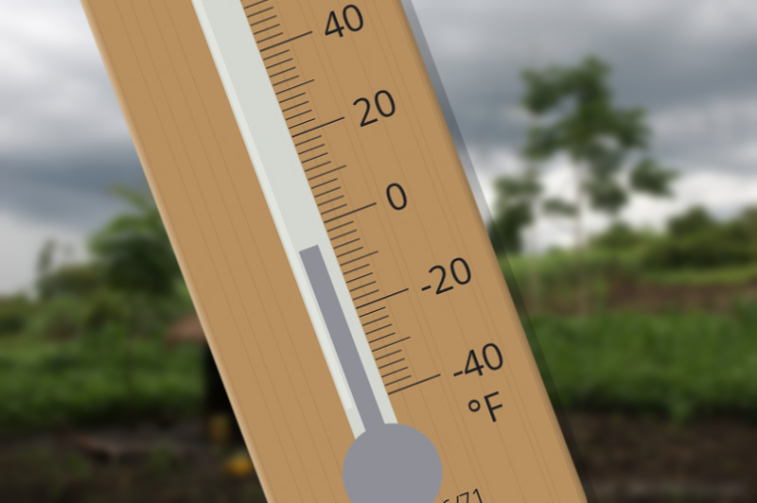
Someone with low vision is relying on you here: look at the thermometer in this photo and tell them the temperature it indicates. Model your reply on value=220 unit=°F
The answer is value=-4 unit=°F
